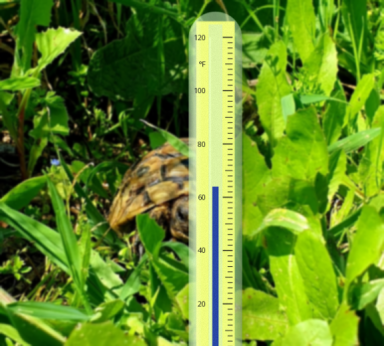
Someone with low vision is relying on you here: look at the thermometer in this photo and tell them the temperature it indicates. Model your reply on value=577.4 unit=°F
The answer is value=64 unit=°F
